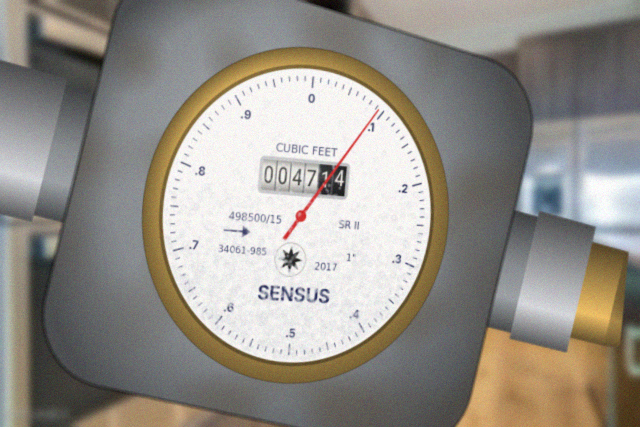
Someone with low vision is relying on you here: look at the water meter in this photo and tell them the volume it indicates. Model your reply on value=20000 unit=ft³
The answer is value=4714.09 unit=ft³
